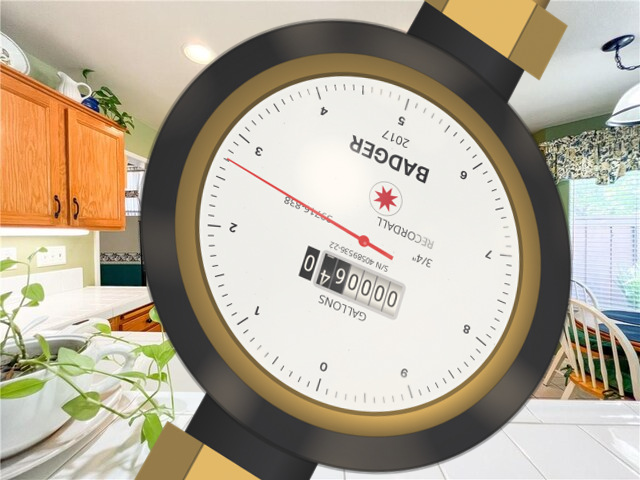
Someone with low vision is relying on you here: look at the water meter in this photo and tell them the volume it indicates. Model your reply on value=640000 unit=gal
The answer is value=642.7 unit=gal
